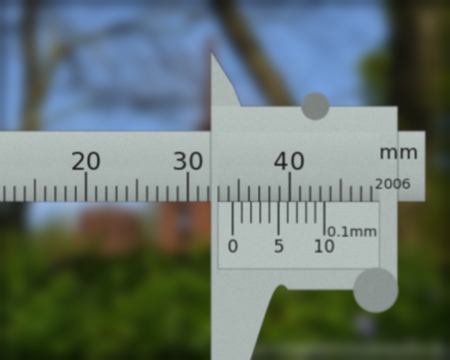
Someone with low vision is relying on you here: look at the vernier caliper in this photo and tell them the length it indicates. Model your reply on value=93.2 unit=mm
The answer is value=34.4 unit=mm
